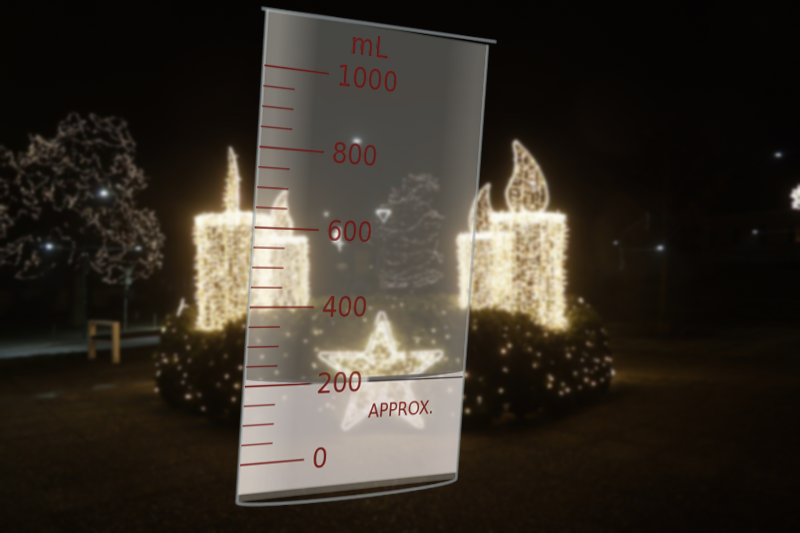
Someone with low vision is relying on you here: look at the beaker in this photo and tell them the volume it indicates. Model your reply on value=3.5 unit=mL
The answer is value=200 unit=mL
